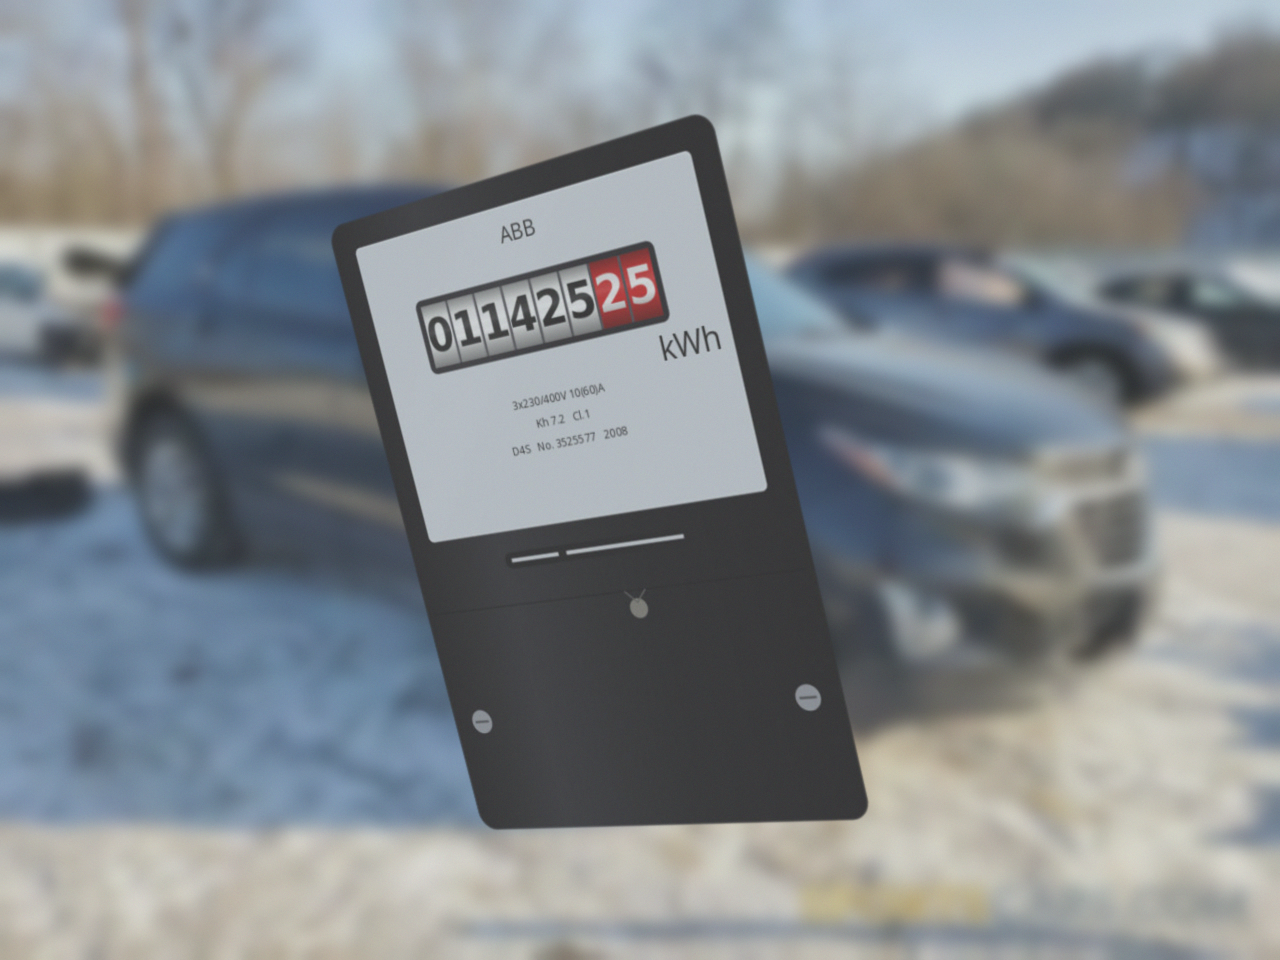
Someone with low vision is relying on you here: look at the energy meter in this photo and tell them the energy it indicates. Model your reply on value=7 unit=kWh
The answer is value=11425.25 unit=kWh
